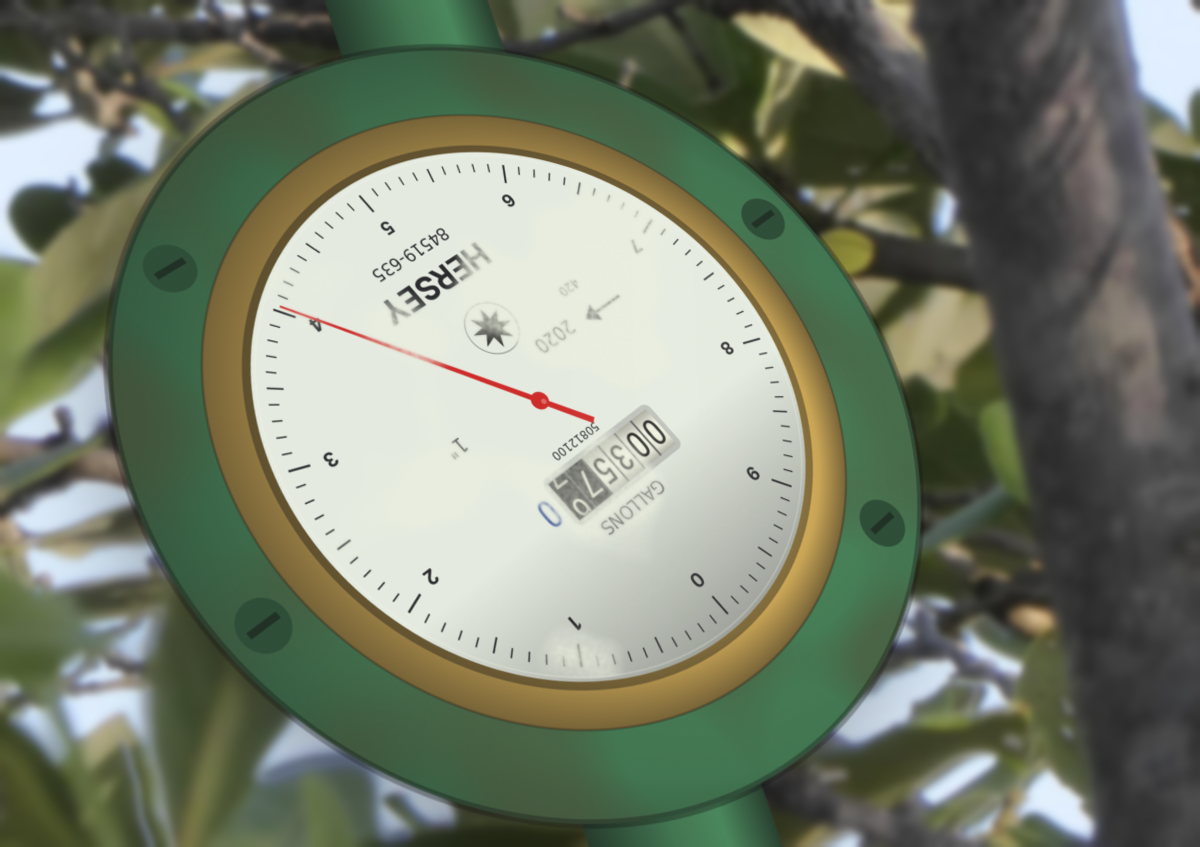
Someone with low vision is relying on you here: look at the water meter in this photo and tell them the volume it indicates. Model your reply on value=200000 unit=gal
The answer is value=35764.0 unit=gal
